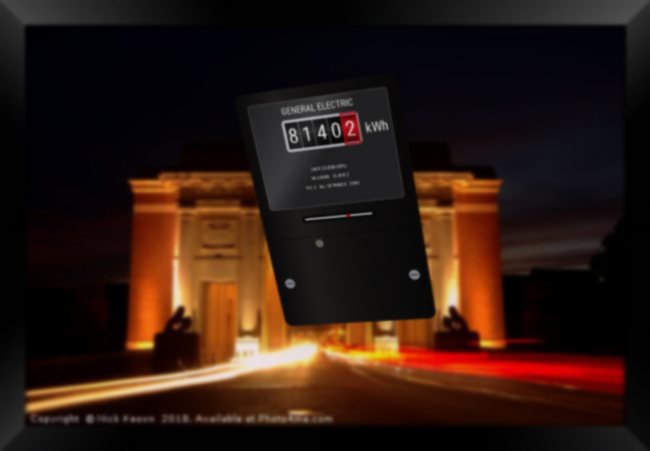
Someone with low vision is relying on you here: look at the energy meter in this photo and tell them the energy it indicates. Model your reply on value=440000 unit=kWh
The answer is value=8140.2 unit=kWh
